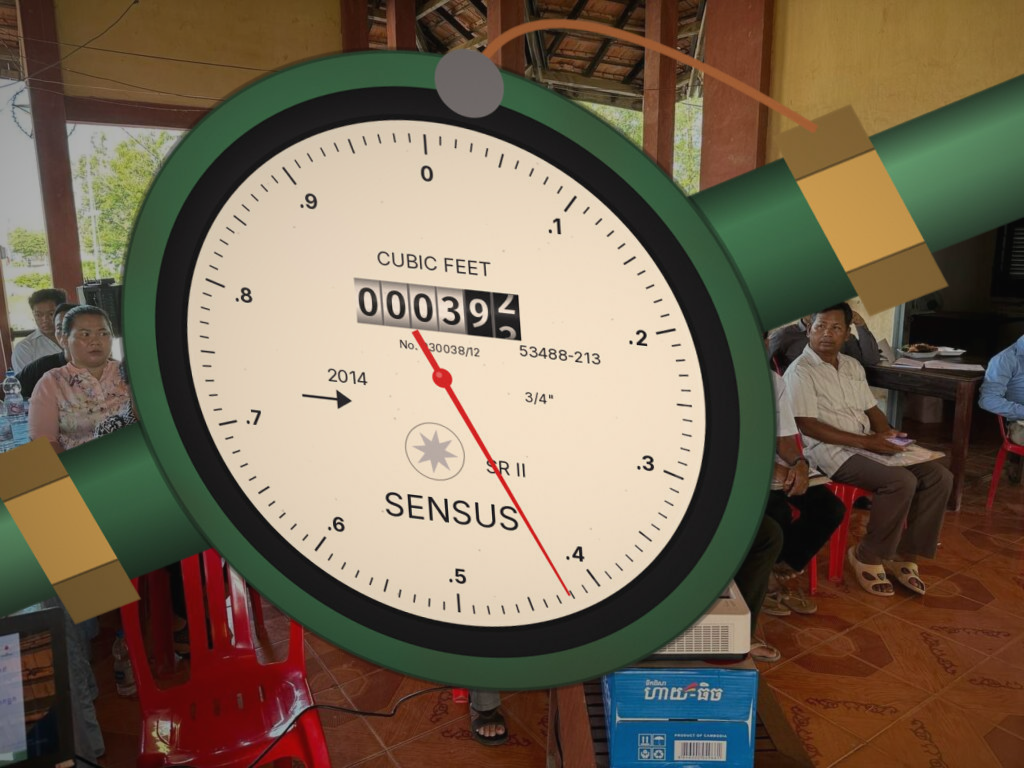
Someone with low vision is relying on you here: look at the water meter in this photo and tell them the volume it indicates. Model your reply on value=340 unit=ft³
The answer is value=392.42 unit=ft³
